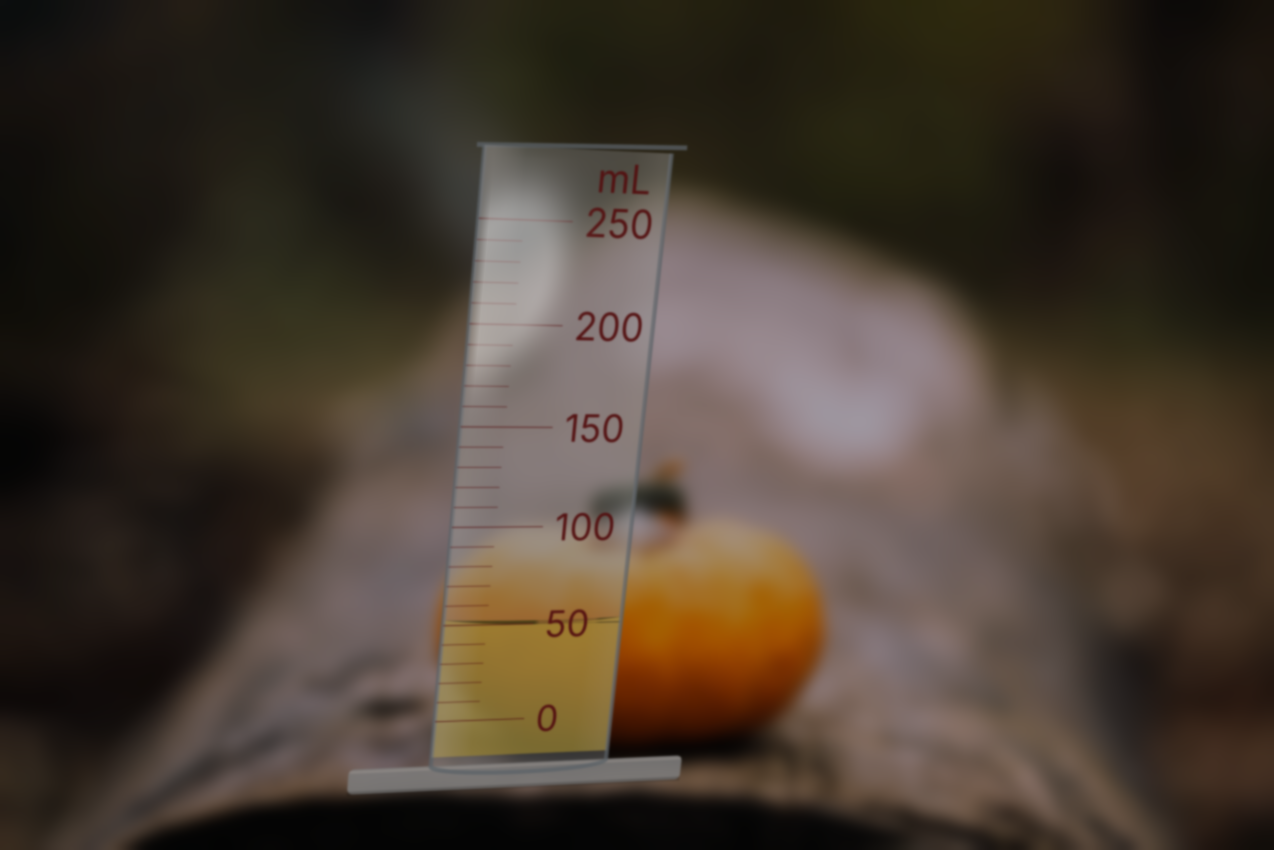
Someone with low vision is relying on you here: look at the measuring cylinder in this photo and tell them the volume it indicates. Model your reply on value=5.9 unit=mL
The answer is value=50 unit=mL
